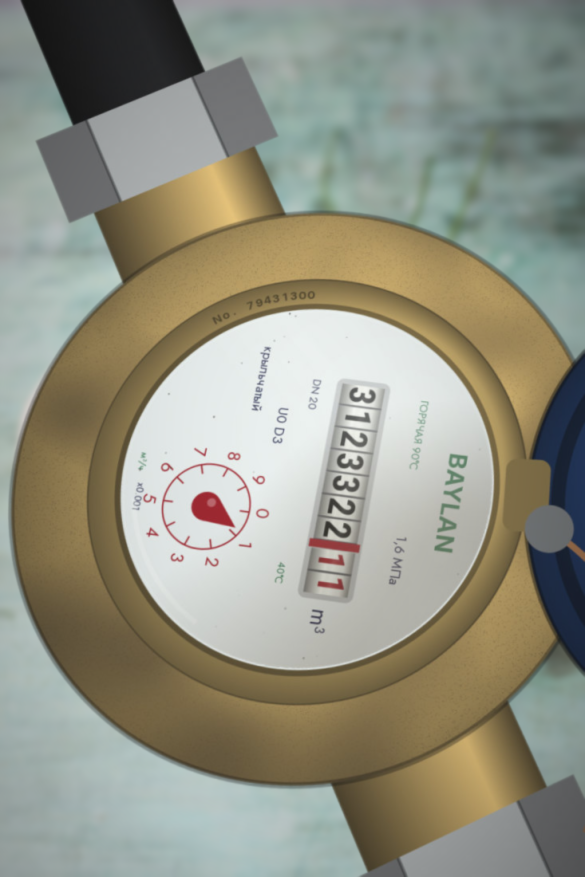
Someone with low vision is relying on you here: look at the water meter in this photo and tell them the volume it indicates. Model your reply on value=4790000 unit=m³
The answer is value=3123322.110 unit=m³
